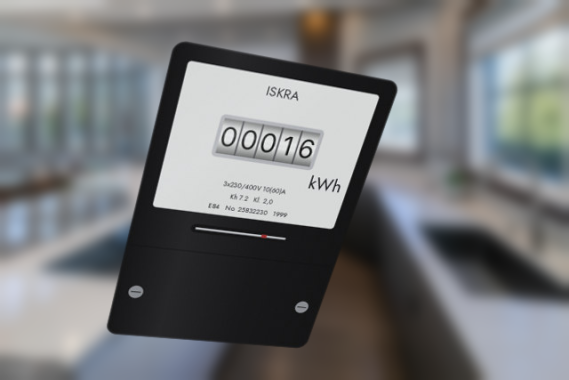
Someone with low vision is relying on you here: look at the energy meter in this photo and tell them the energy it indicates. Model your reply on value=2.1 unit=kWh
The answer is value=16 unit=kWh
